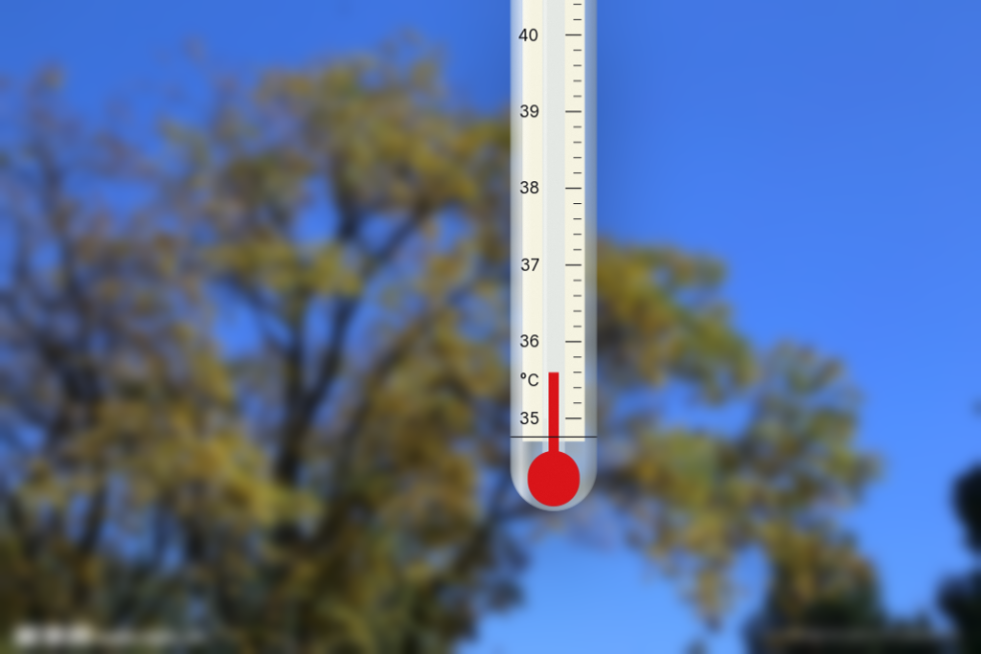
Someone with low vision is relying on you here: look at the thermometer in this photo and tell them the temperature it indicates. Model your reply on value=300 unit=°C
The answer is value=35.6 unit=°C
